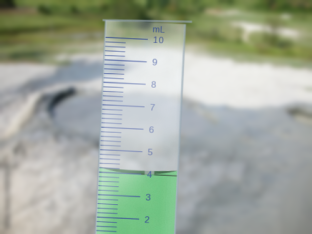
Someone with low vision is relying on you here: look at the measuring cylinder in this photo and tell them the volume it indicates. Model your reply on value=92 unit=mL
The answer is value=4 unit=mL
